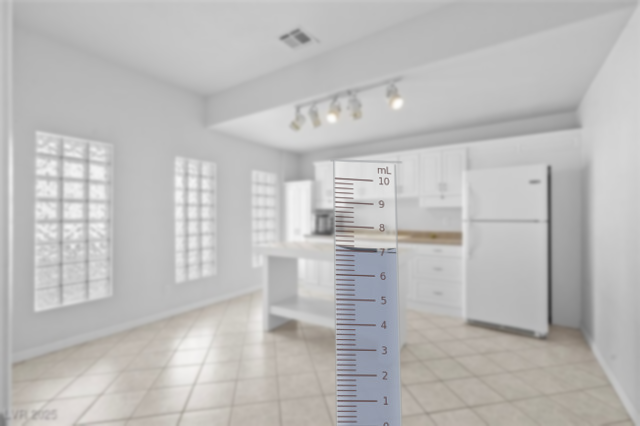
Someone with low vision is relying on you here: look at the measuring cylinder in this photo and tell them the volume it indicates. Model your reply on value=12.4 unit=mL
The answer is value=7 unit=mL
